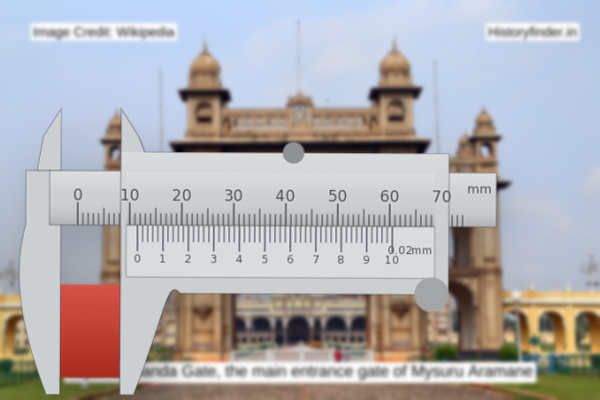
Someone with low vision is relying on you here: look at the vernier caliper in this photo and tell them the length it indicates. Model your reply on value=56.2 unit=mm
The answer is value=11.5 unit=mm
